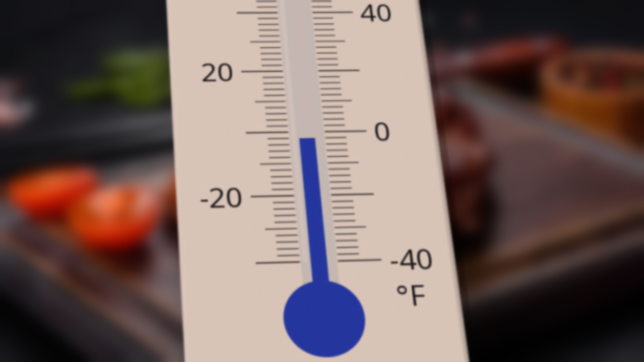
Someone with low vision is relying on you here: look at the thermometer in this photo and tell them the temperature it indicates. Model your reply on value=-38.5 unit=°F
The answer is value=-2 unit=°F
